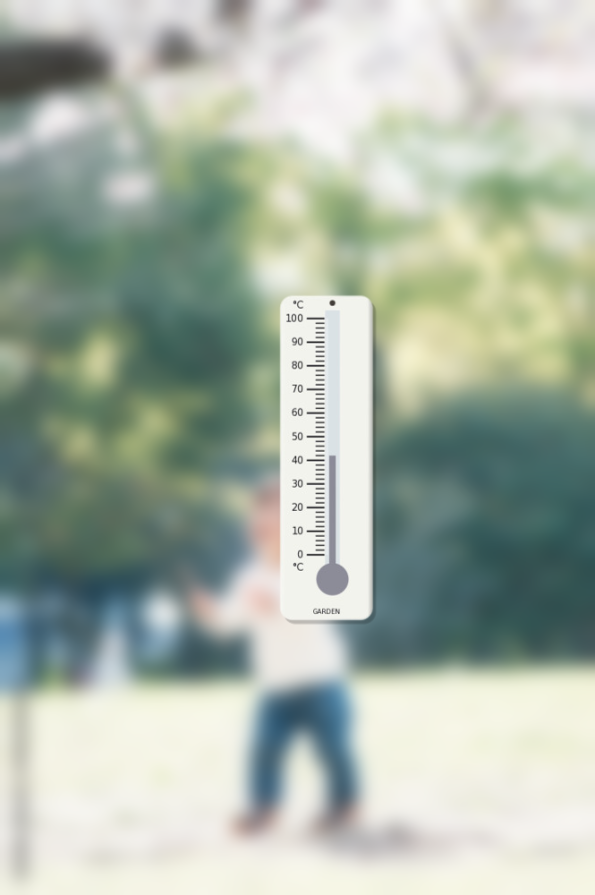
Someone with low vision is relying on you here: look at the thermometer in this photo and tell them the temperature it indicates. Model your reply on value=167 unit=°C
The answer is value=42 unit=°C
